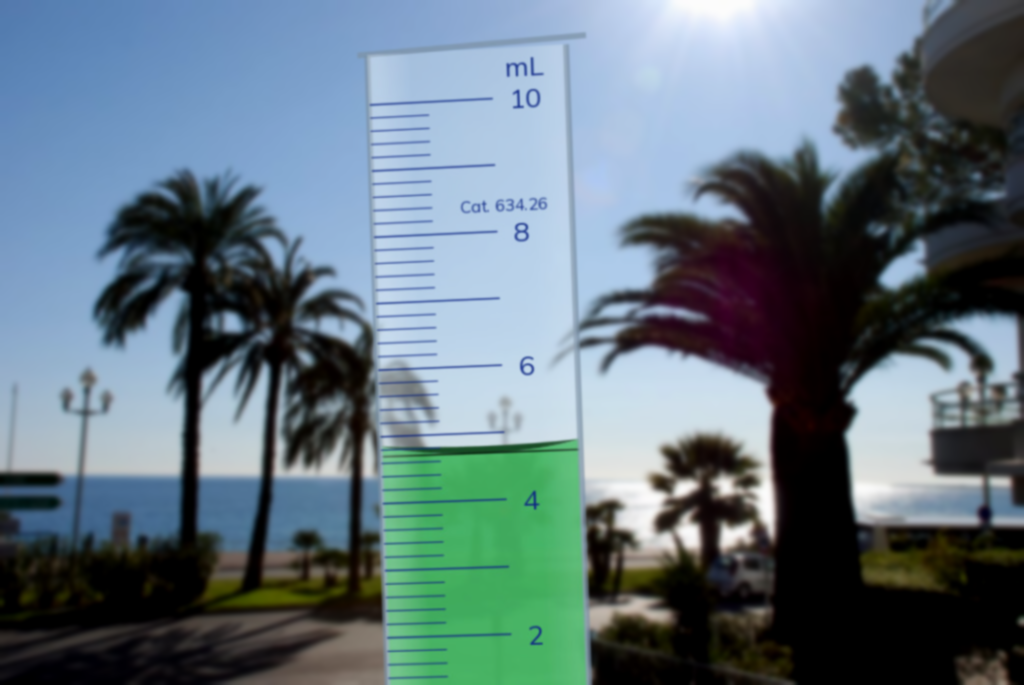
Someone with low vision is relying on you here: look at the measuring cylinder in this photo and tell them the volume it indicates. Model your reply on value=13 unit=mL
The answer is value=4.7 unit=mL
